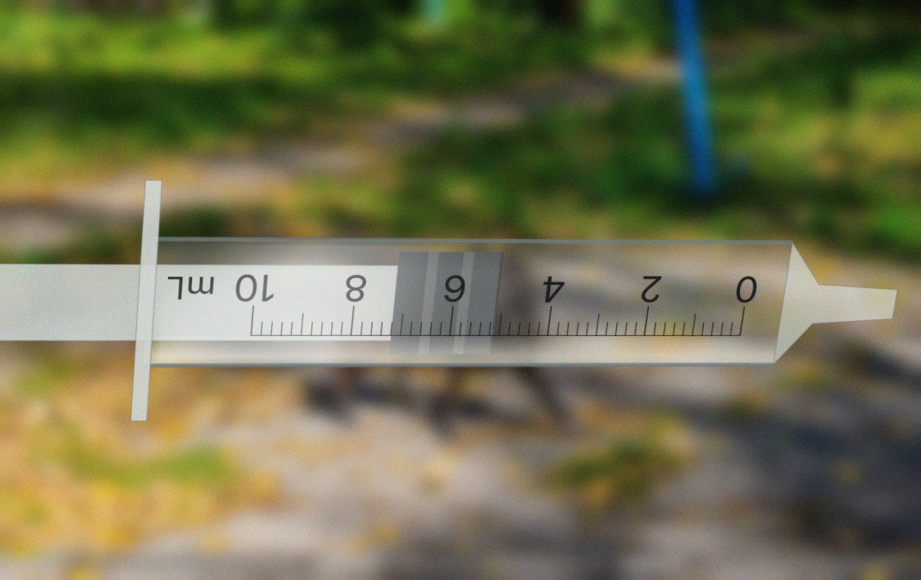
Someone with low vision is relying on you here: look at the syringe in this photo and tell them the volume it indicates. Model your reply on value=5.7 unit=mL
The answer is value=5.1 unit=mL
